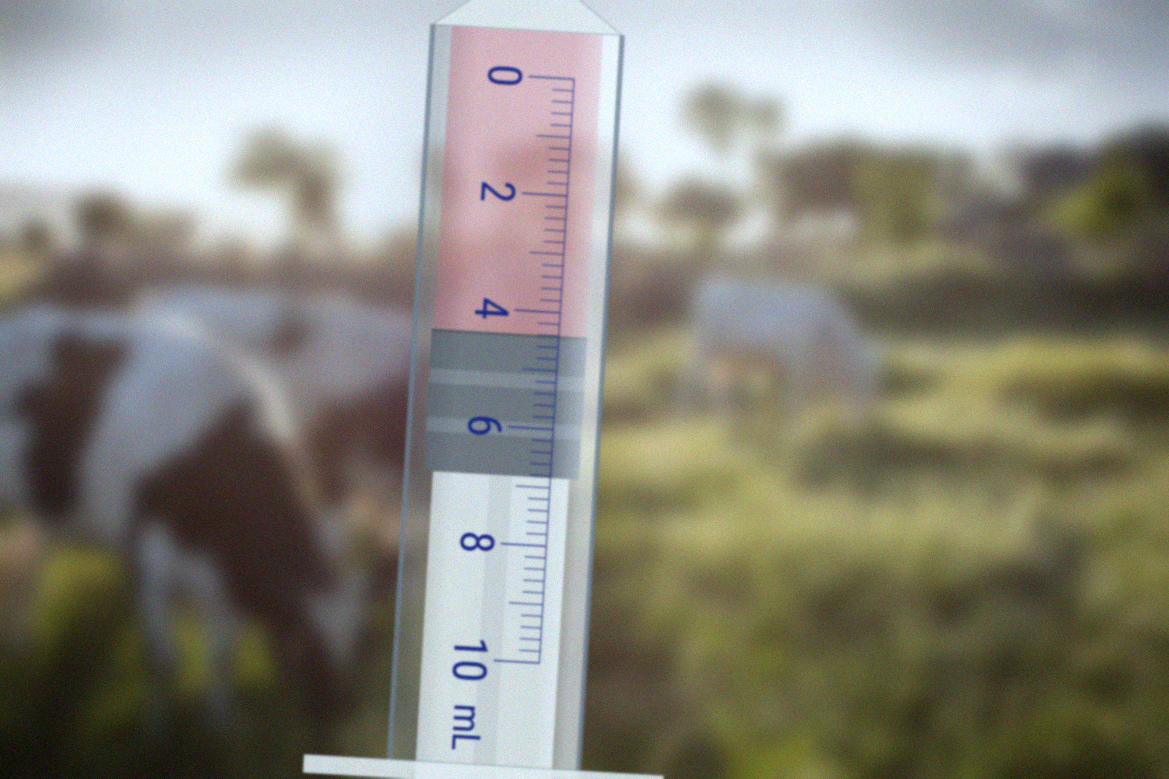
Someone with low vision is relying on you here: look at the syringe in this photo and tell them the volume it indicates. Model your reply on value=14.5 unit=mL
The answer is value=4.4 unit=mL
